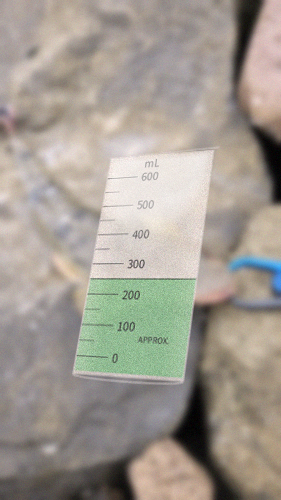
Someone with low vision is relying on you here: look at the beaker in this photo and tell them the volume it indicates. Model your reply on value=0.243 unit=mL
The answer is value=250 unit=mL
